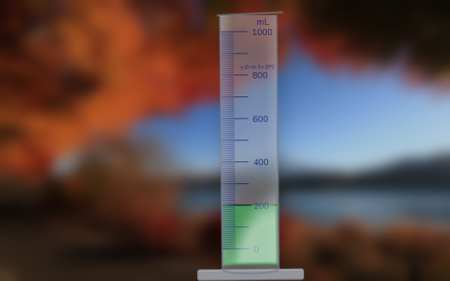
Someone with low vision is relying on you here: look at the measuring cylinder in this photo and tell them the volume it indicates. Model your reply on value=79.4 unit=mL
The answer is value=200 unit=mL
